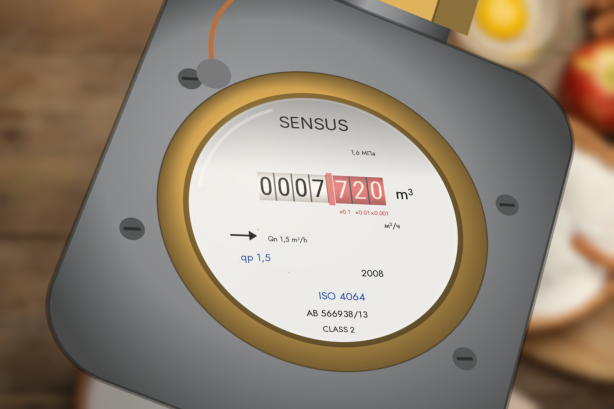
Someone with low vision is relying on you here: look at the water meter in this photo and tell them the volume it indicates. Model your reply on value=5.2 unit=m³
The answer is value=7.720 unit=m³
